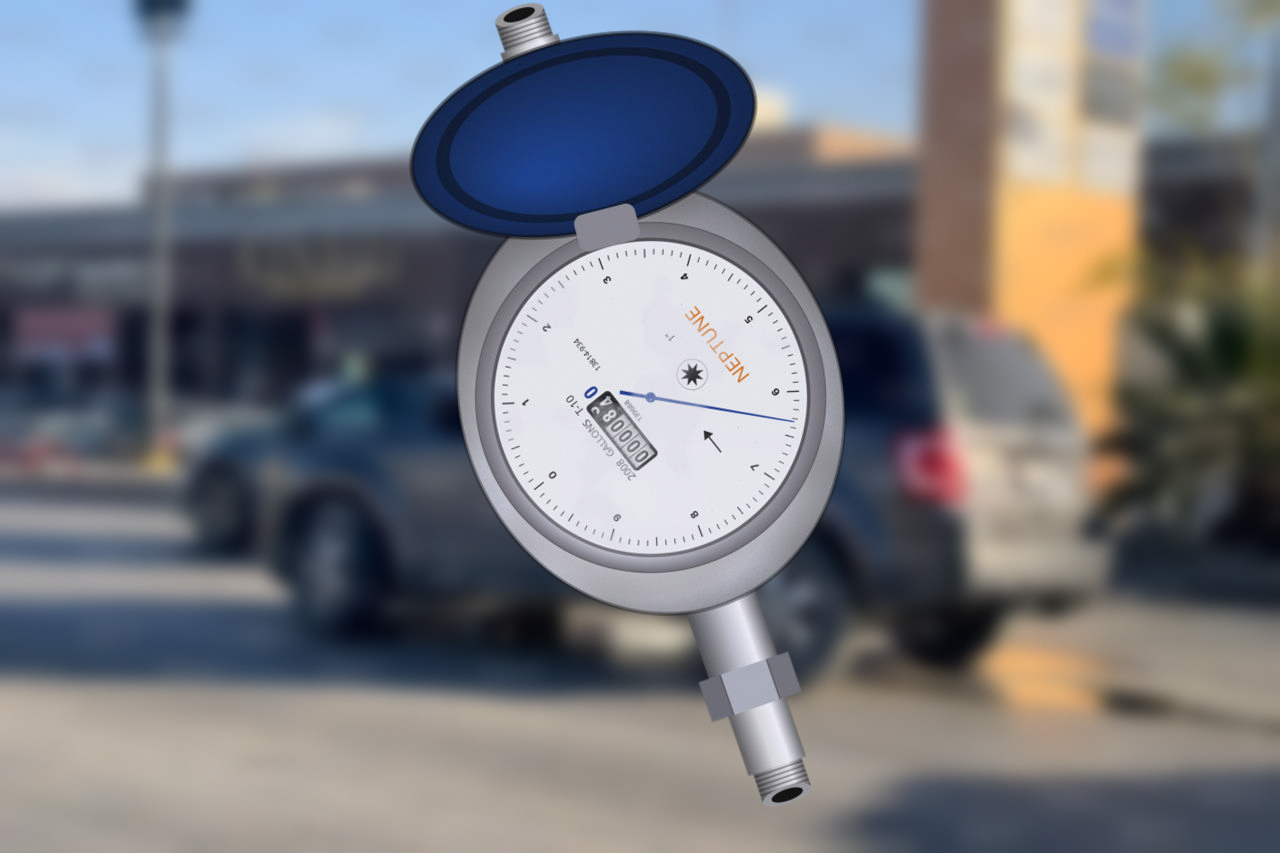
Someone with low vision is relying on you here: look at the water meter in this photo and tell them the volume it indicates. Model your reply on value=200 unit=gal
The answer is value=836.3 unit=gal
